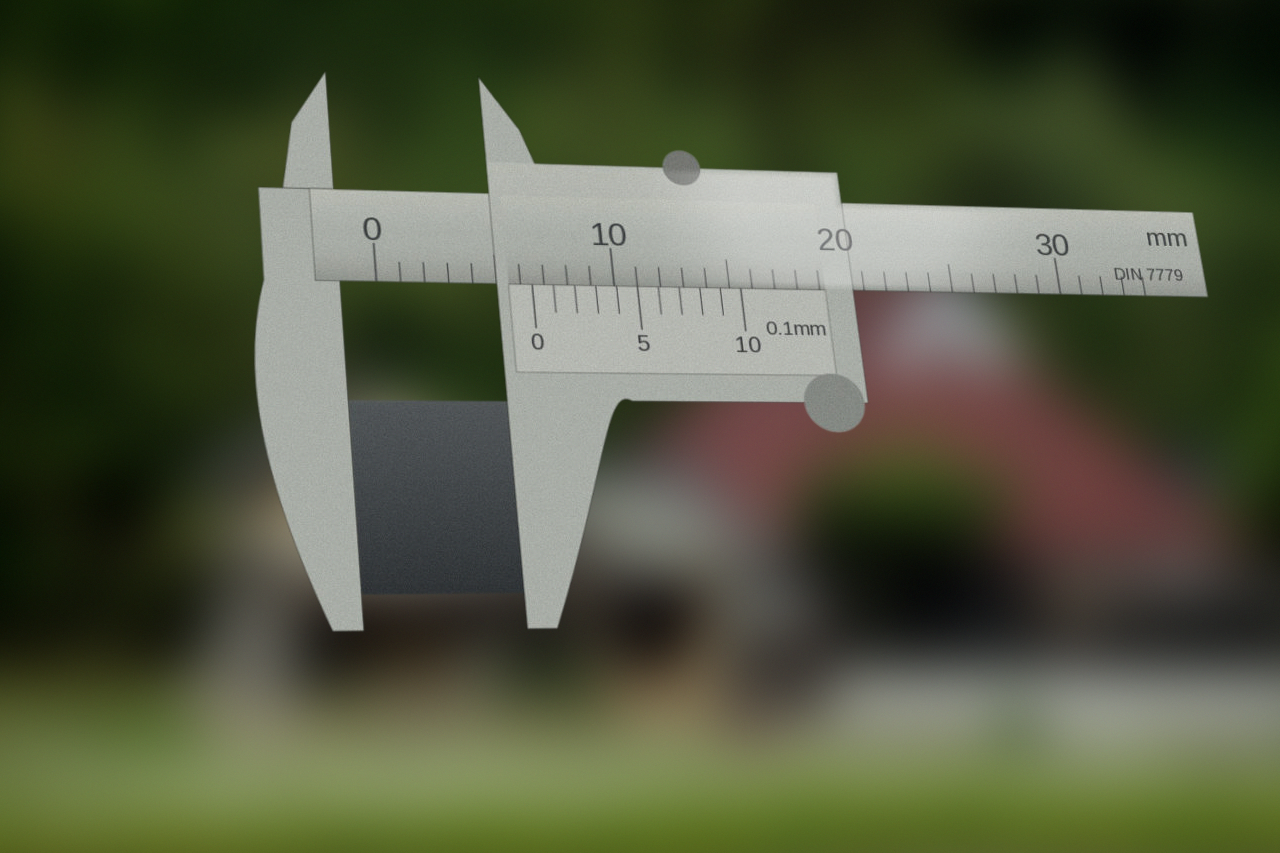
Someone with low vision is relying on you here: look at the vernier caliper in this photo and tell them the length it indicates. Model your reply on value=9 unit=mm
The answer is value=6.5 unit=mm
